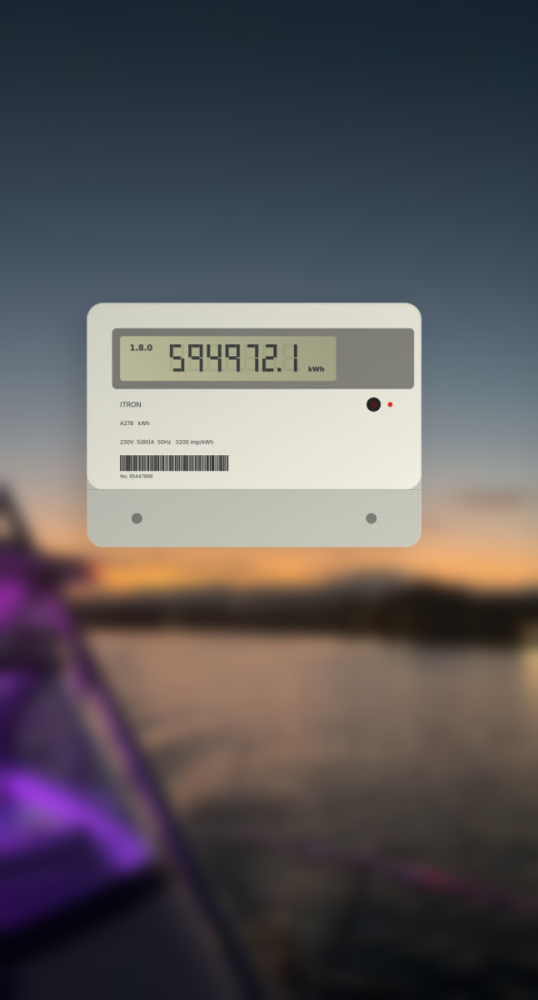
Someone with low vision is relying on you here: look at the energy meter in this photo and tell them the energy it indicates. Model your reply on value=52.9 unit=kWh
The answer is value=594972.1 unit=kWh
